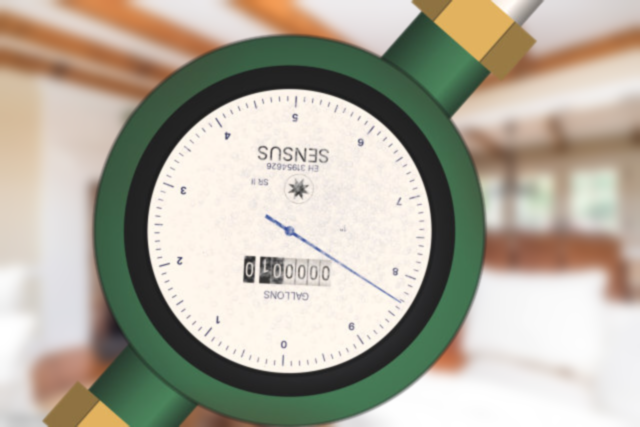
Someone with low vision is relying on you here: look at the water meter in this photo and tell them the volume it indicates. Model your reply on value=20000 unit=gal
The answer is value=8.3 unit=gal
